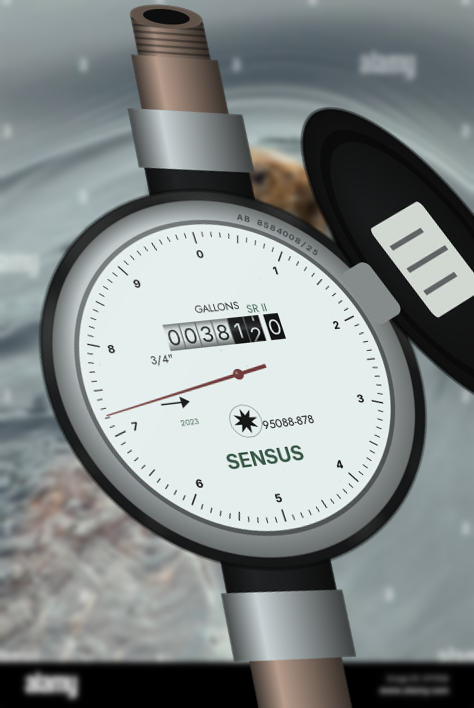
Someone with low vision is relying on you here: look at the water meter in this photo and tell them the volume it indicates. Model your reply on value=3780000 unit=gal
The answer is value=38117.2 unit=gal
